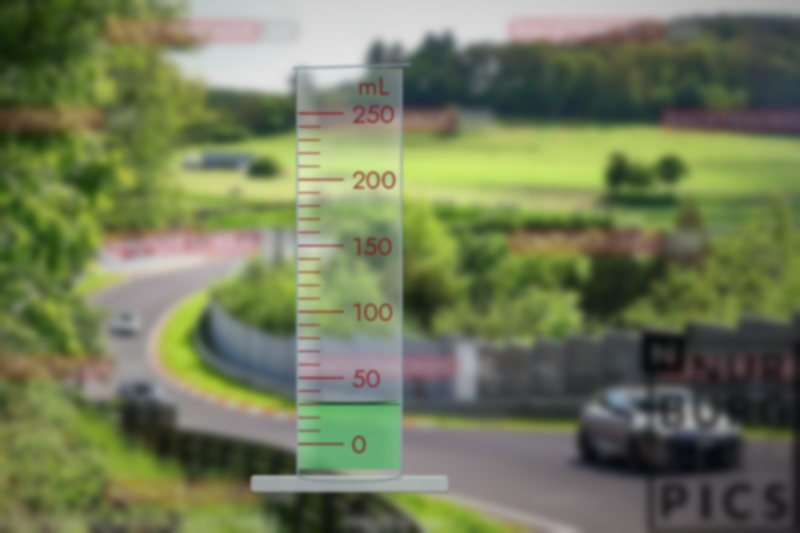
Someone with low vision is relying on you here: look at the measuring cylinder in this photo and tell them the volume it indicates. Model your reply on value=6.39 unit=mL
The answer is value=30 unit=mL
